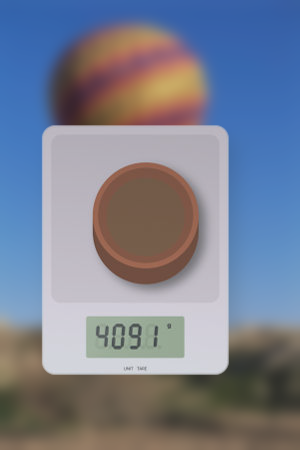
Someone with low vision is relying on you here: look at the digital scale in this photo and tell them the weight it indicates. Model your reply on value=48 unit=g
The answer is value=4091 unit=g
